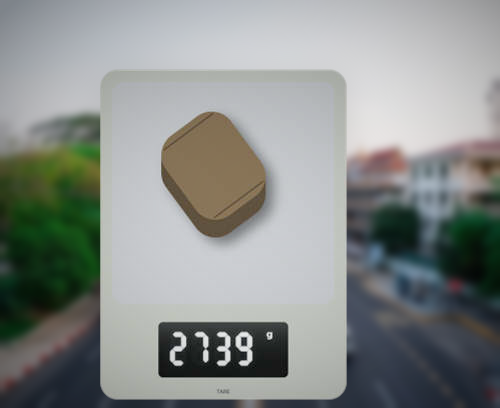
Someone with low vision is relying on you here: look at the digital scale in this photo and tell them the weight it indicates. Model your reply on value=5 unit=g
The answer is value=2739 unit=g
